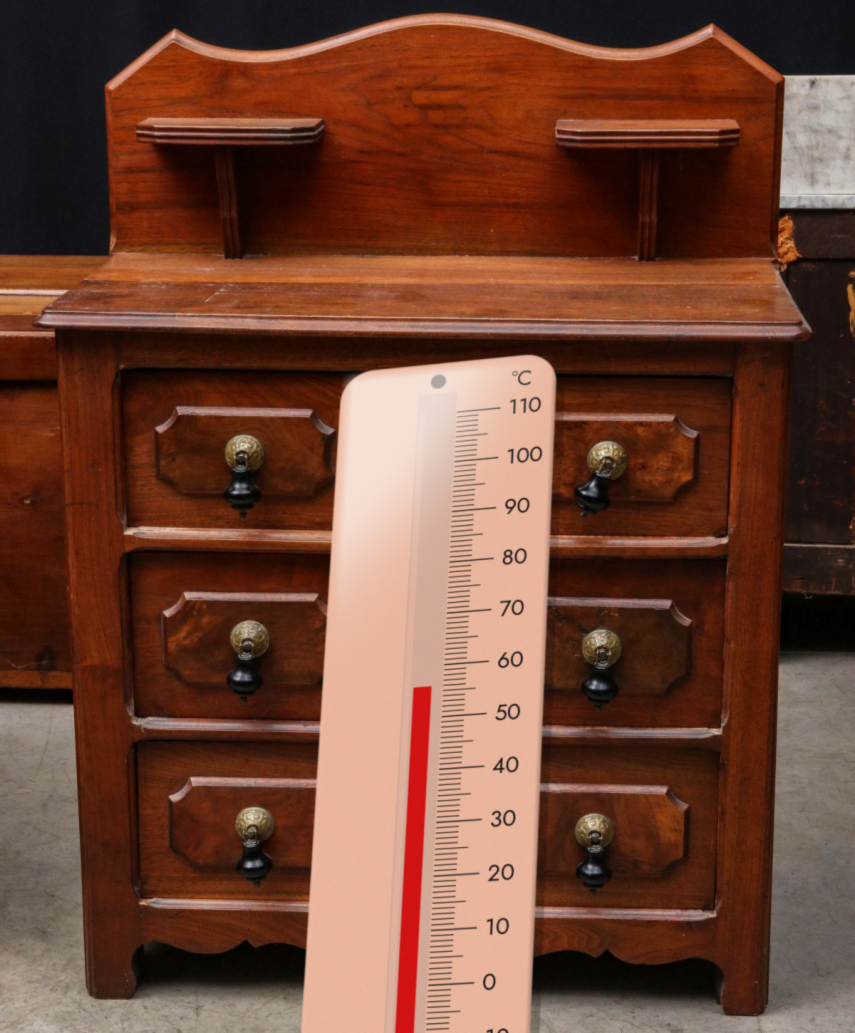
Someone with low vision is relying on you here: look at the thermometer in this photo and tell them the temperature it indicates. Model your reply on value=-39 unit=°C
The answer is value=56 unit=°C
